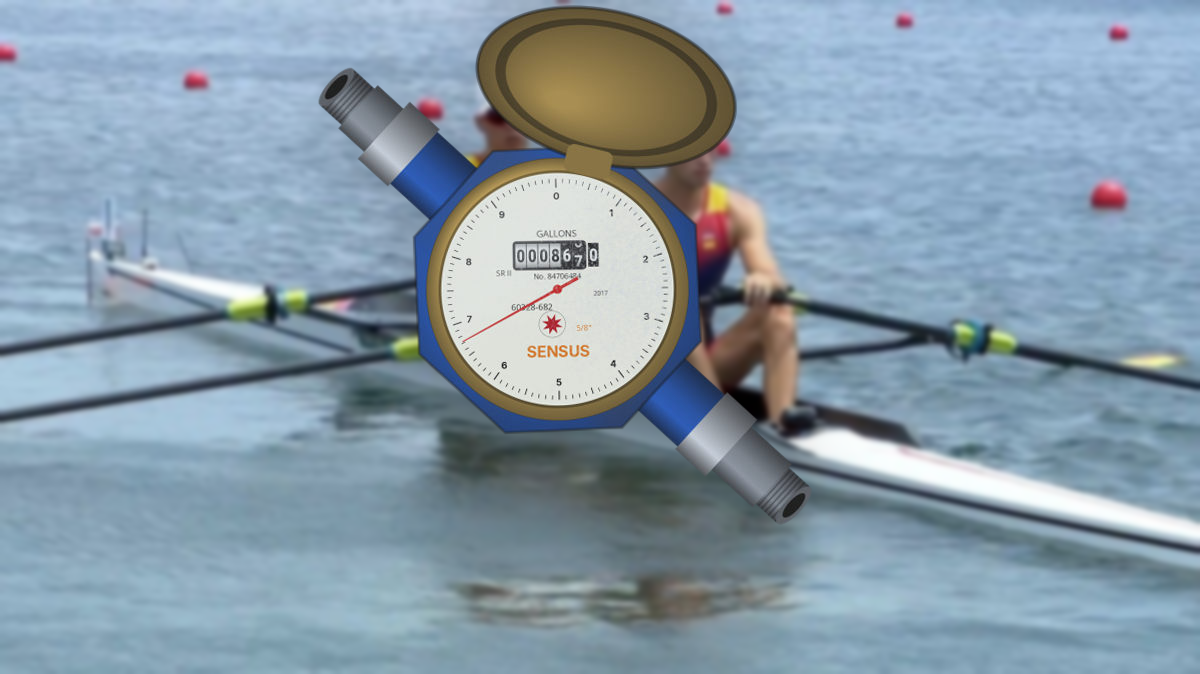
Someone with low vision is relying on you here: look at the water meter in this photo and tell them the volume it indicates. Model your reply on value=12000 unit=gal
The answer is value=8666.7 unit=gal
